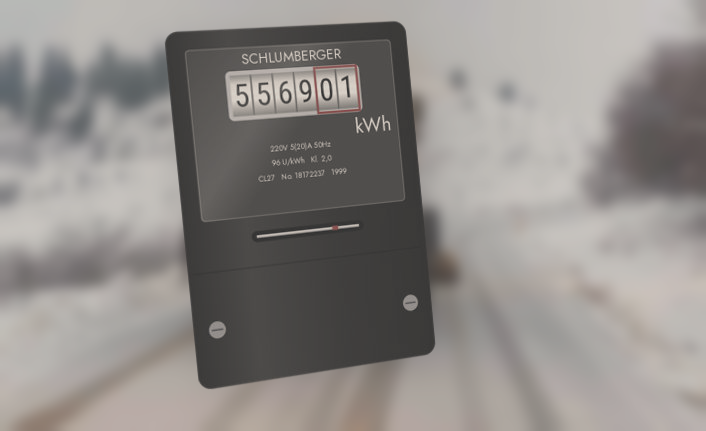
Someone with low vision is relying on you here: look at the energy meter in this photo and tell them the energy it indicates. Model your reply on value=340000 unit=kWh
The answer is value=5569.01 unit=kWh
